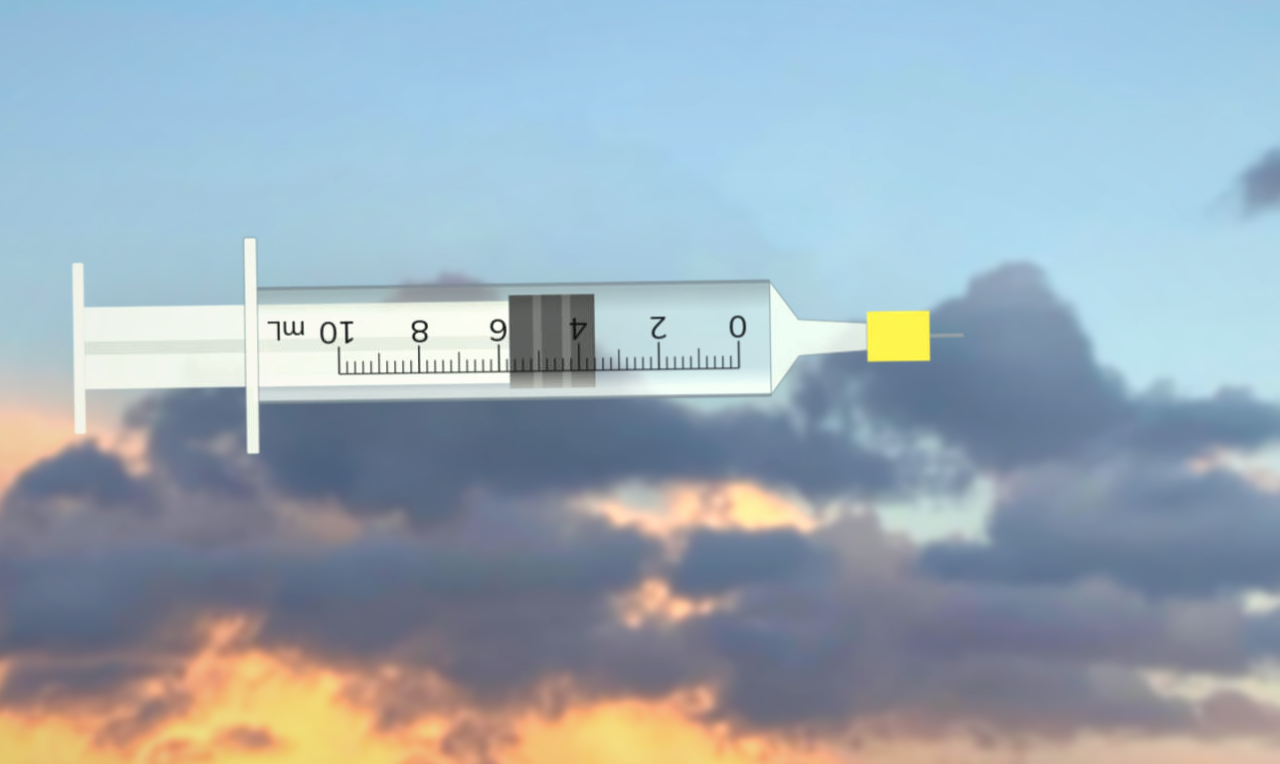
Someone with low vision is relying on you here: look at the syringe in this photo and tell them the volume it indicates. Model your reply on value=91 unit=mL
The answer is value=3.6 unit=mL
